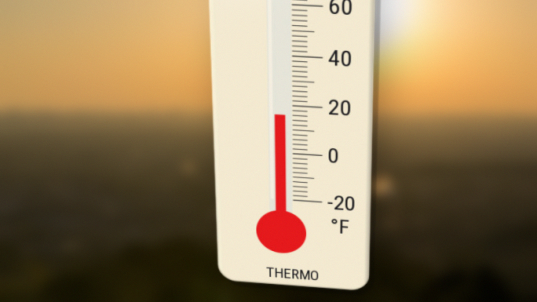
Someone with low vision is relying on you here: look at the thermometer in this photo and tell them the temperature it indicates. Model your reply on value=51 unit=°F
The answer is value=16 unit=°F
